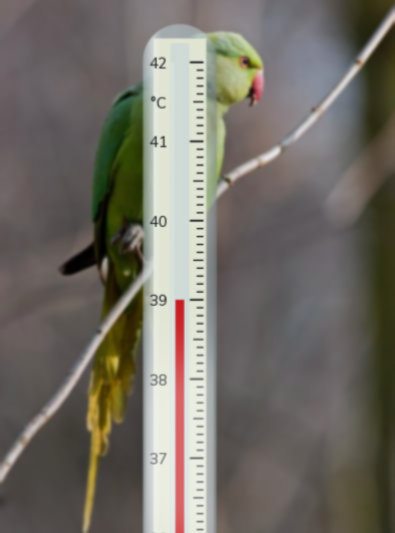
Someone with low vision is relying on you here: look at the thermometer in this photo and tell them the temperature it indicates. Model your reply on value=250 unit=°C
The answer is value=39 unit=°C
